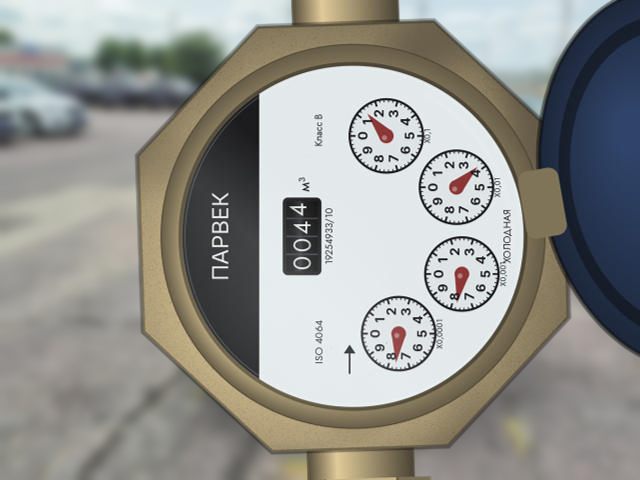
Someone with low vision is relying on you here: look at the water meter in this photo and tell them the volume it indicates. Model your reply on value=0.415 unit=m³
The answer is value=44.1377 unit=m³
